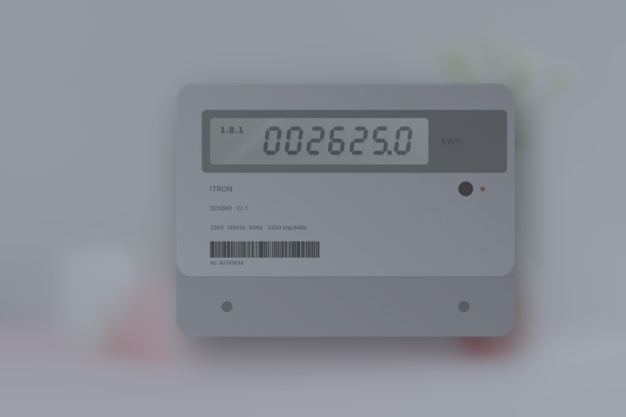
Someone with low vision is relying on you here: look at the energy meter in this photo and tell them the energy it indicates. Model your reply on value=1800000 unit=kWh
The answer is value=2625.0 unit=kWh
